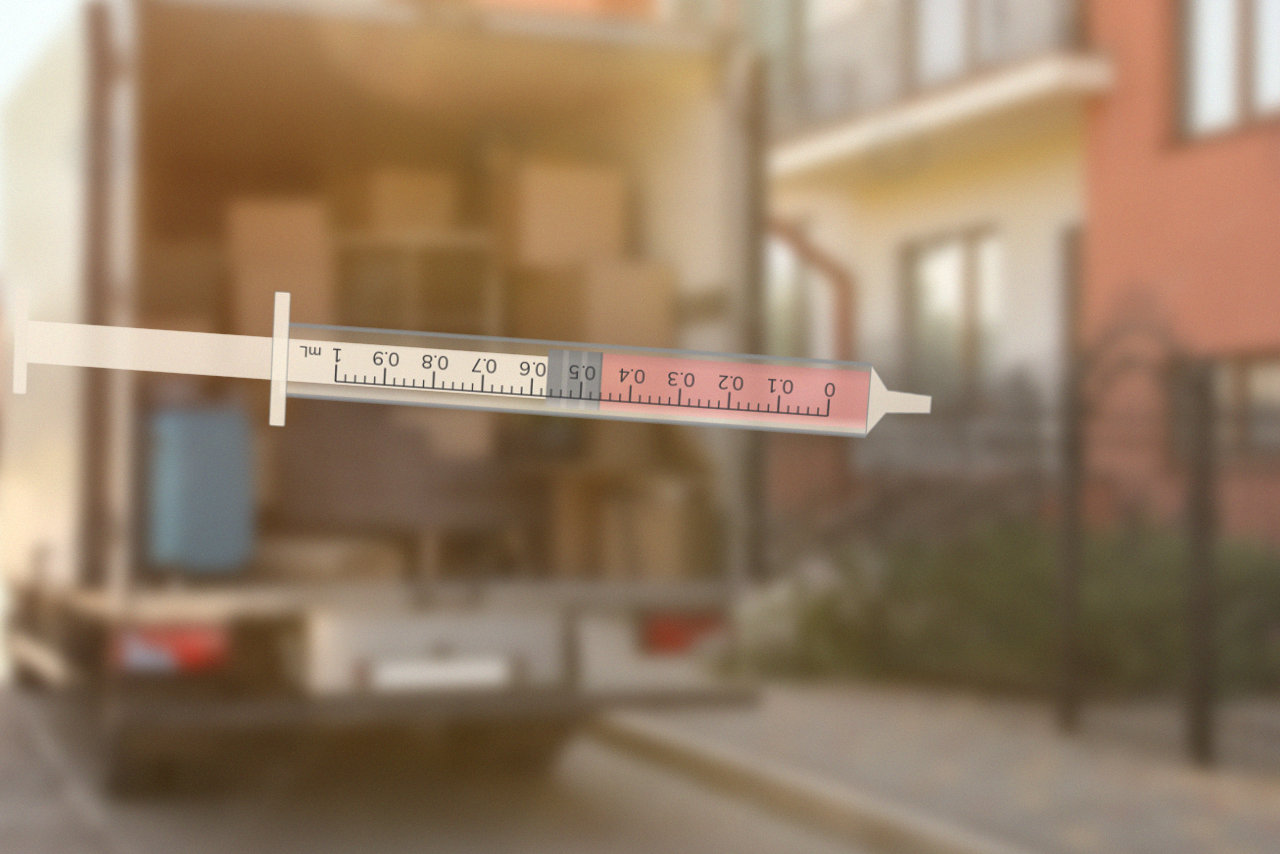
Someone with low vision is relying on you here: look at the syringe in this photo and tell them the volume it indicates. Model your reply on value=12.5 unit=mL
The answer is value=0.46 unit=mL
